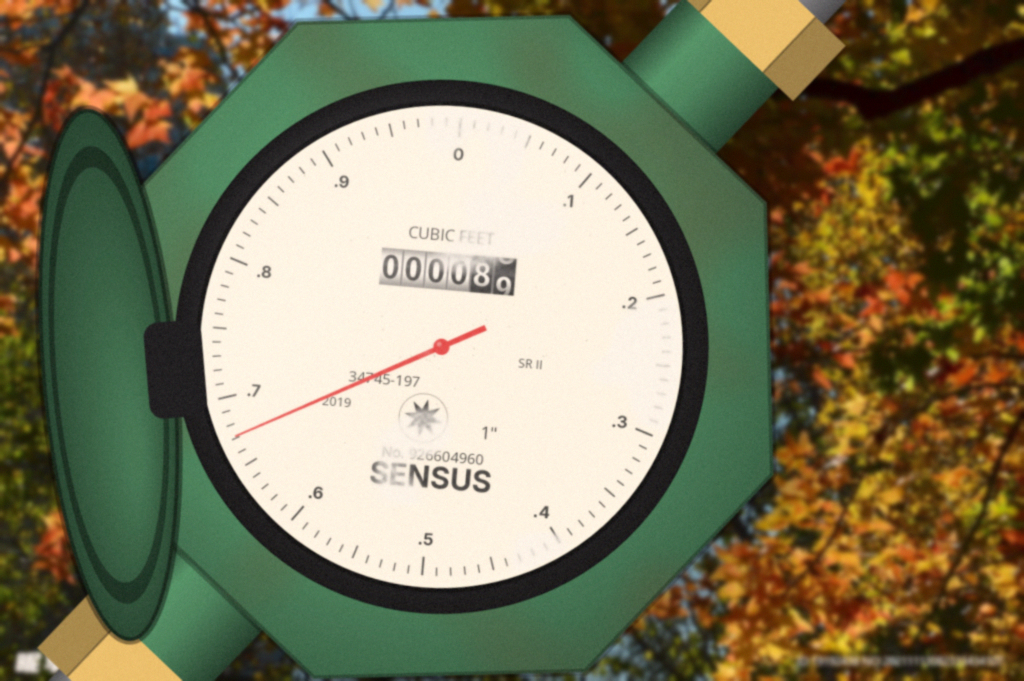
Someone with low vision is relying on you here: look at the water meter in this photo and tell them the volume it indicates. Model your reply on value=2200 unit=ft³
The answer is value=88.67 unit=ft³
